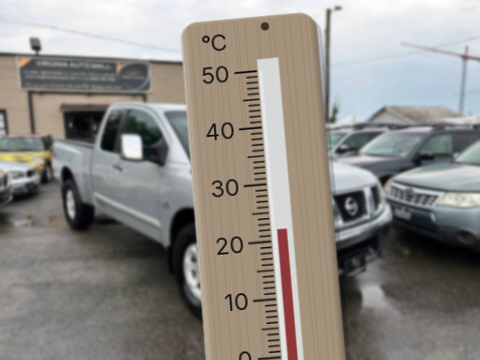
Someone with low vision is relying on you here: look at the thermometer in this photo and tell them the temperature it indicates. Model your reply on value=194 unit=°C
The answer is value=22 unit=°C
